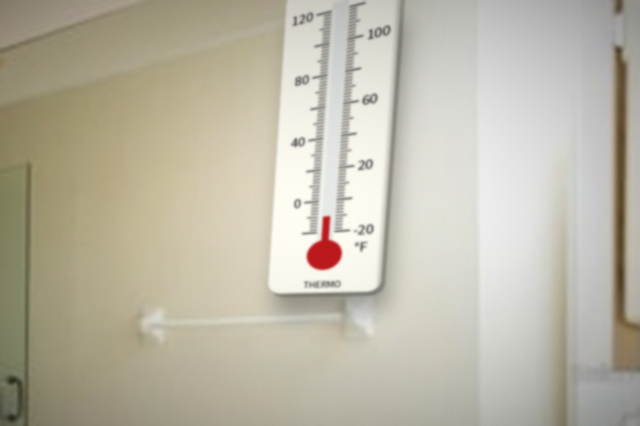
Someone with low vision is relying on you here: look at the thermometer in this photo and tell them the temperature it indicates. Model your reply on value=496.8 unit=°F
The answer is value=-10 unit=°F
